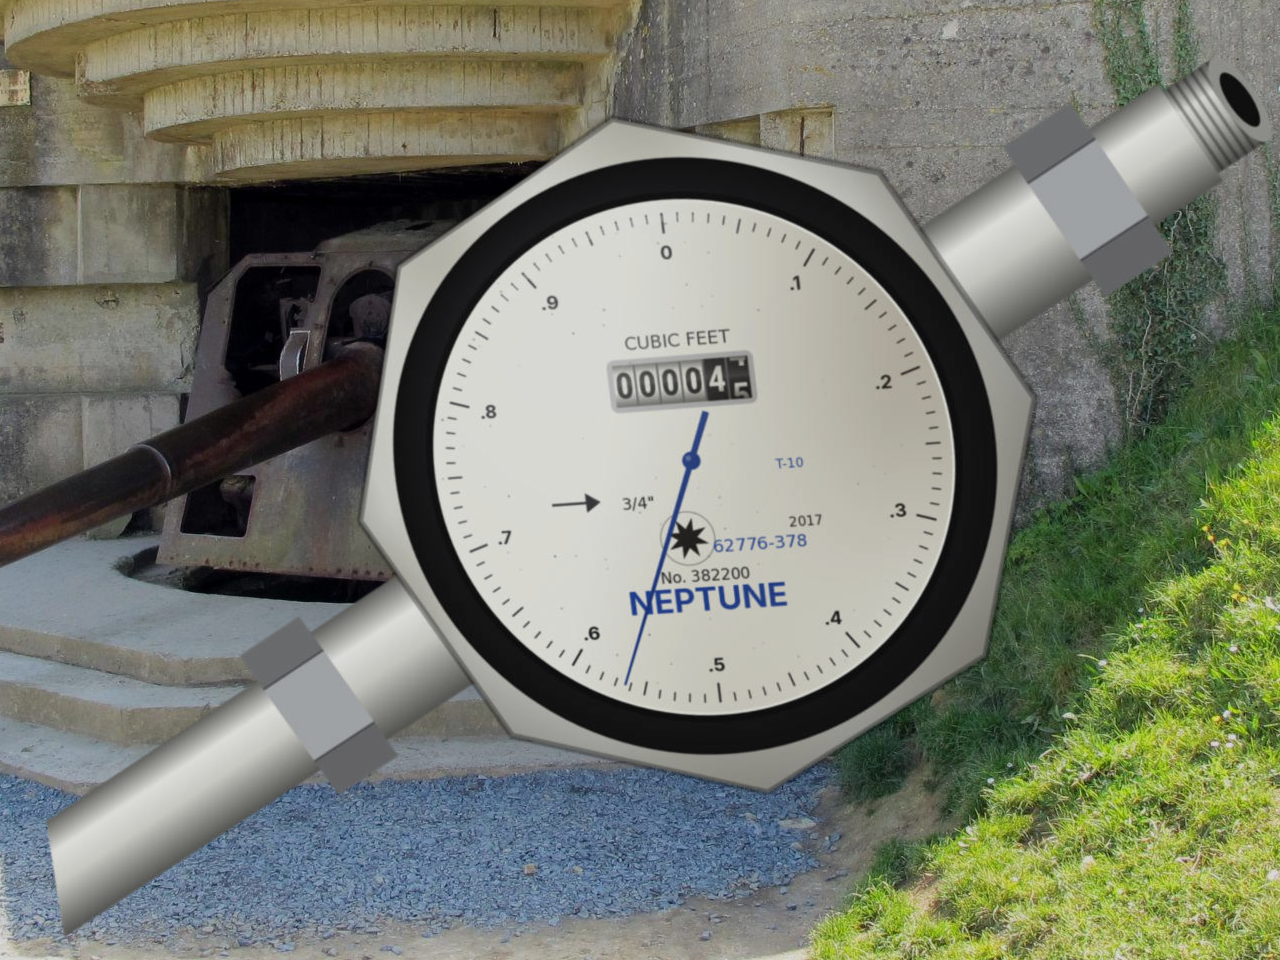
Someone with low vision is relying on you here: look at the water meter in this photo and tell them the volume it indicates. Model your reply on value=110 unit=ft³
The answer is value=44.56 unit=ft³
